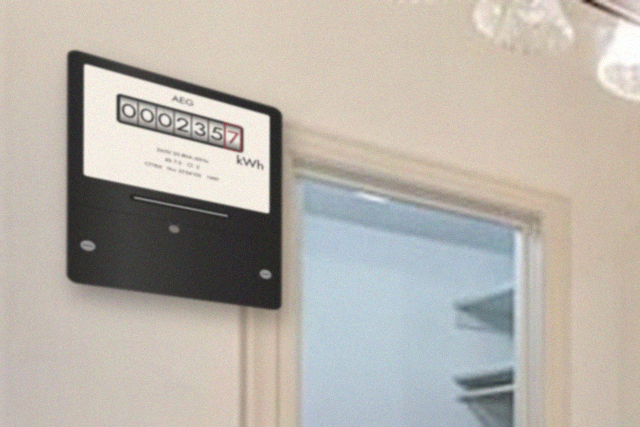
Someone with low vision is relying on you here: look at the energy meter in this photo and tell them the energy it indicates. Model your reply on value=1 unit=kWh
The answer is value=235.7 unit=kWh
